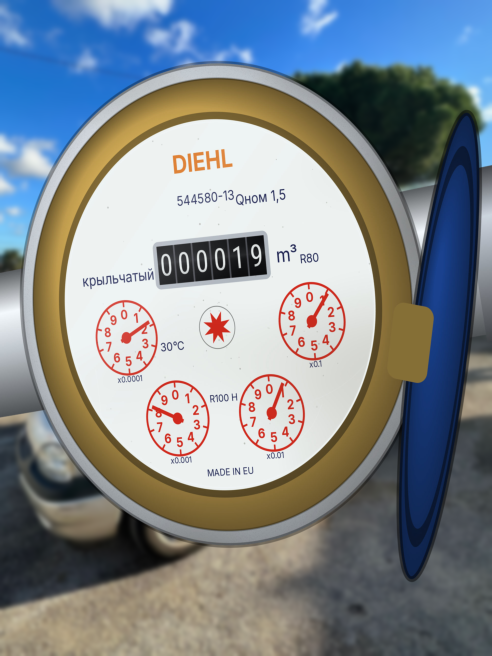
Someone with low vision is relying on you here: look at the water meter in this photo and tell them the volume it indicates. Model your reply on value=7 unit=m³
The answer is value=19.1081 unit=m³
